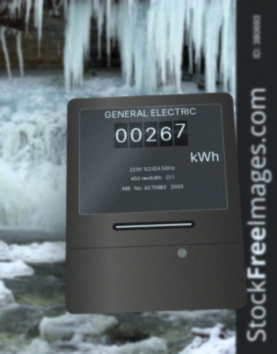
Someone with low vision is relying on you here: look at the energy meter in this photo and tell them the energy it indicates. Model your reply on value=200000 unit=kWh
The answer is value=267 unit=kWh
